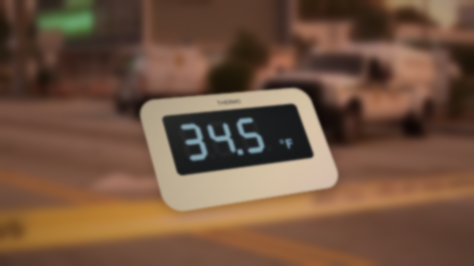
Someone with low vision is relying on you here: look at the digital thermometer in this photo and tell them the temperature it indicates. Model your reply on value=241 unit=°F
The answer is value=34.5 unit=°F
